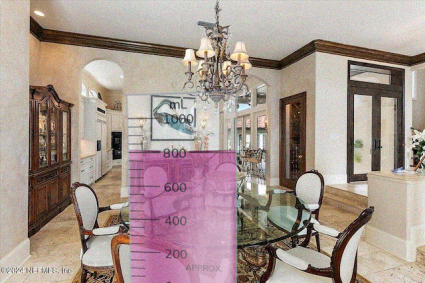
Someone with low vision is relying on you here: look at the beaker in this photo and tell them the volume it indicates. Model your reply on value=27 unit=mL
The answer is value=800 unit=mL
